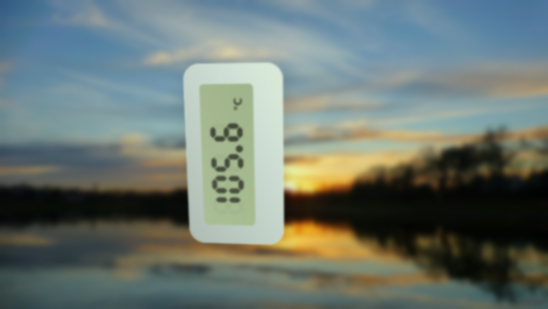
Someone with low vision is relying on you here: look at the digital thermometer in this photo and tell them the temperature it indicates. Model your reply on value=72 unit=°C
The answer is value=105.6 unit=°C
